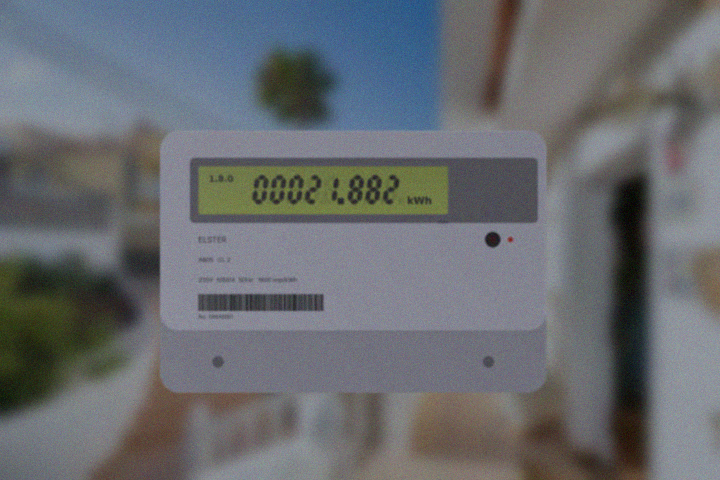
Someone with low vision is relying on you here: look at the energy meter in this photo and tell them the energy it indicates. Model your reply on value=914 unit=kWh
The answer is value=21.882 unit=kWh
